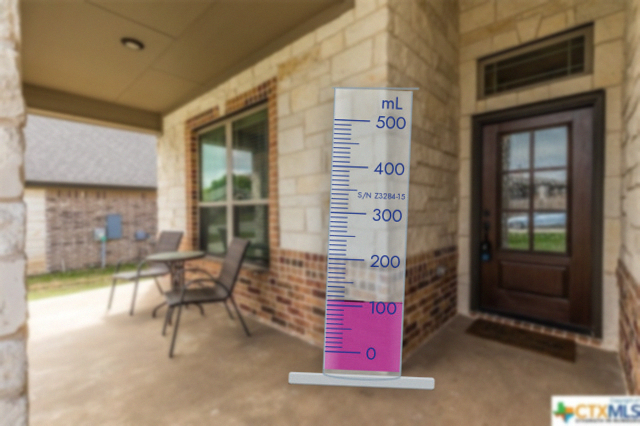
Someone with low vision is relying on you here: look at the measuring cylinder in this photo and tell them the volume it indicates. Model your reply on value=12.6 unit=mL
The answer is value=110 unit=mL
